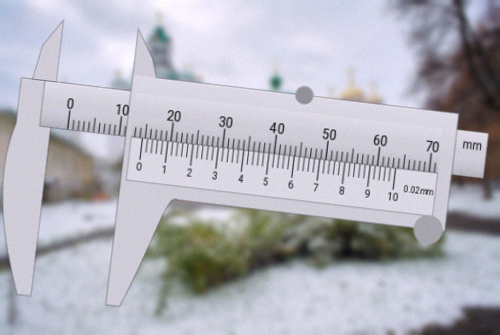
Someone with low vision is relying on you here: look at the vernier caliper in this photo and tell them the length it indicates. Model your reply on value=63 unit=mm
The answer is value=14.5 unit=mm
